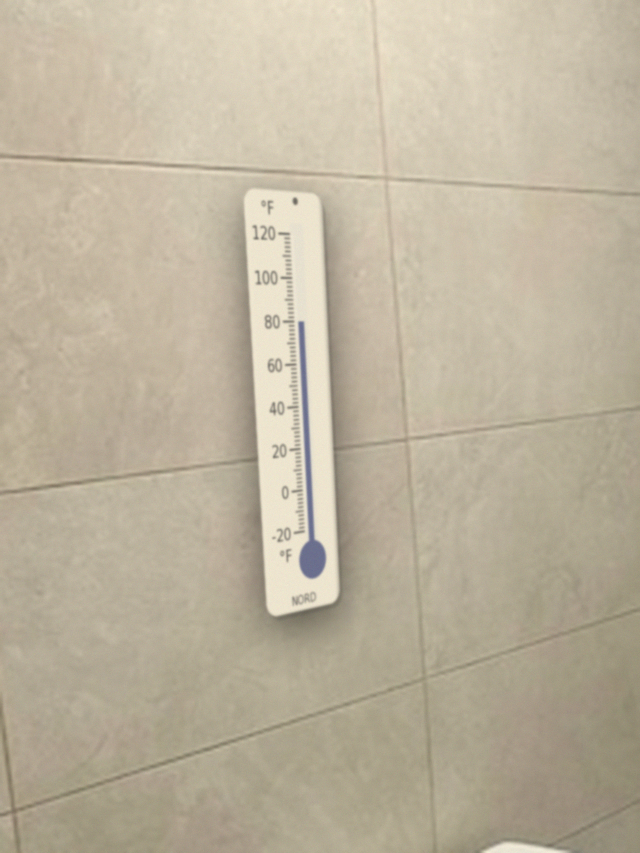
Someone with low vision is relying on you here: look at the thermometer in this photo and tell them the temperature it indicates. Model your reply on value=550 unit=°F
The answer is value=80 unit=°F
